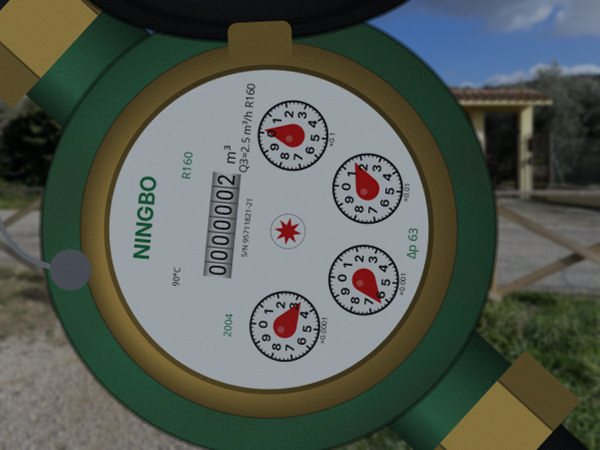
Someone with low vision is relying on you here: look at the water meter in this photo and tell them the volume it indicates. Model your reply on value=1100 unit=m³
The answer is value=2.0163 unit=m³
